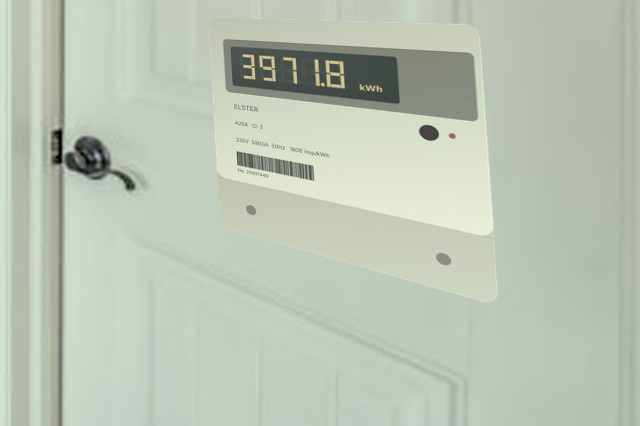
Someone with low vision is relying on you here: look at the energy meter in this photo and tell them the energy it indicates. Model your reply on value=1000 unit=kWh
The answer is value=3971.8 unit=kWh
